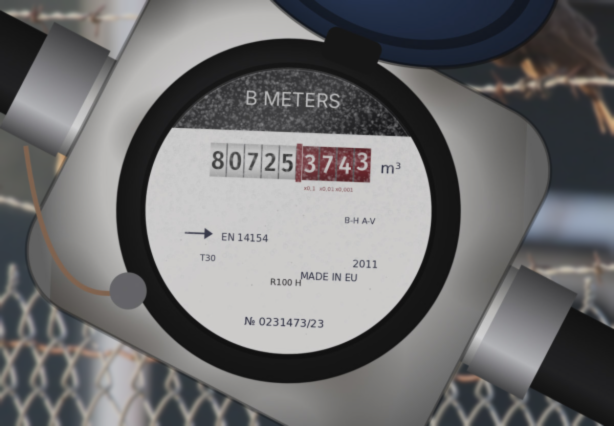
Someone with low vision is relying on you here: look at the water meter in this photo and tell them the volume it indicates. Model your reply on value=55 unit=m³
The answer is value=80725.3743 unit=m³
